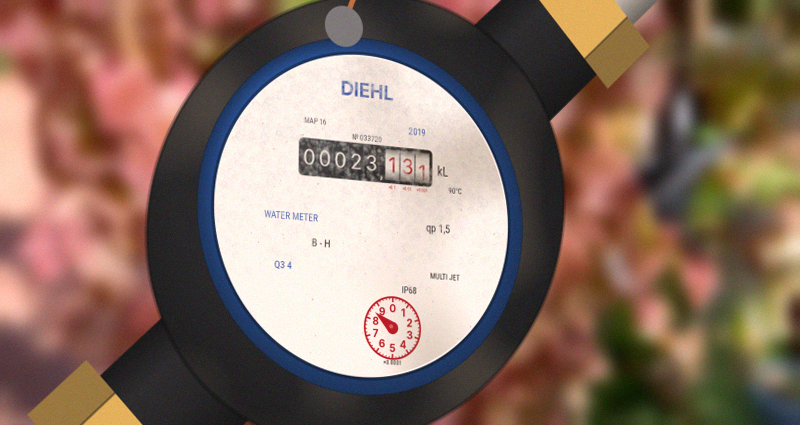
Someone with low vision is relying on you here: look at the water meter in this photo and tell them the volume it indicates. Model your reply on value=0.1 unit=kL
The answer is value=23.1308 unit=kL
